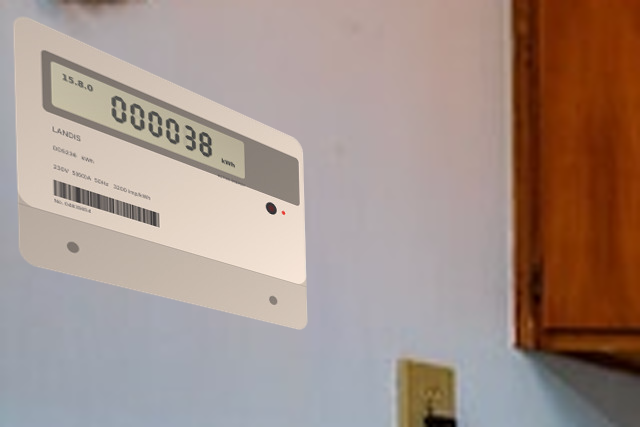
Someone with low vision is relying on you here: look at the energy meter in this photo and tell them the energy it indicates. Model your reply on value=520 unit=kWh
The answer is value=38 unit=kWh
